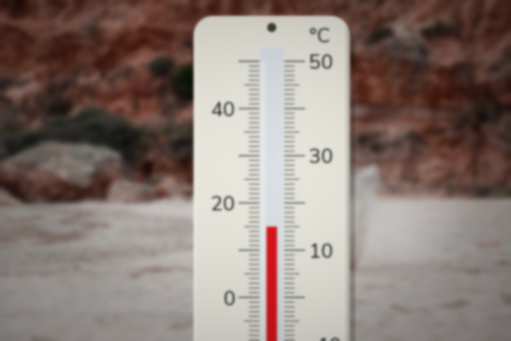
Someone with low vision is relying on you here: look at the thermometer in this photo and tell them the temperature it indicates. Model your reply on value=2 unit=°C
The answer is value=15 unit=°C
